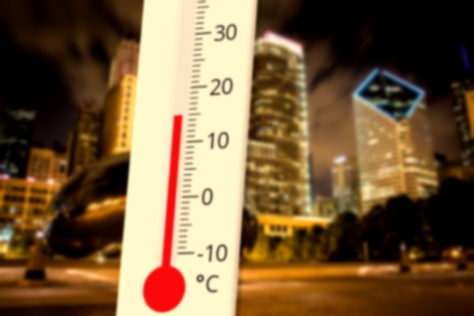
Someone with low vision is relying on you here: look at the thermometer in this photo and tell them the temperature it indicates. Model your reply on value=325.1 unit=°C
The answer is value=15 unit=°C
